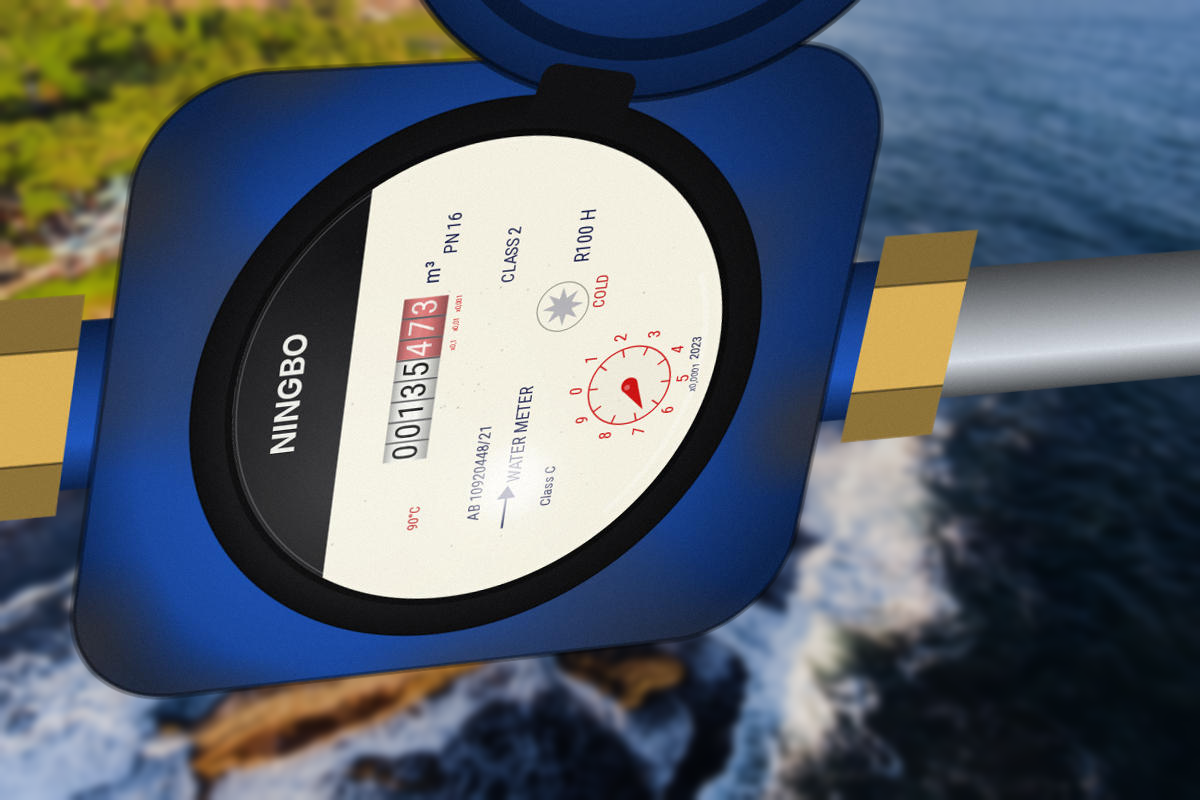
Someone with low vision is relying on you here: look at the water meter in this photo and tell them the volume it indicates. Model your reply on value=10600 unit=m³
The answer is value=135.4736 unit=m³
